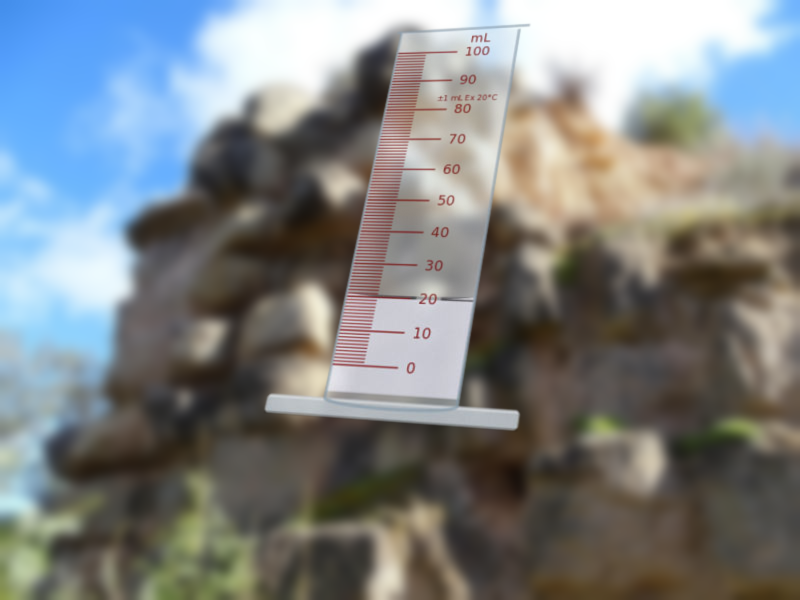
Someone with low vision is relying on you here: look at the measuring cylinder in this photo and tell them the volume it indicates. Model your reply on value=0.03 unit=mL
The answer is value=20 unit=mL
